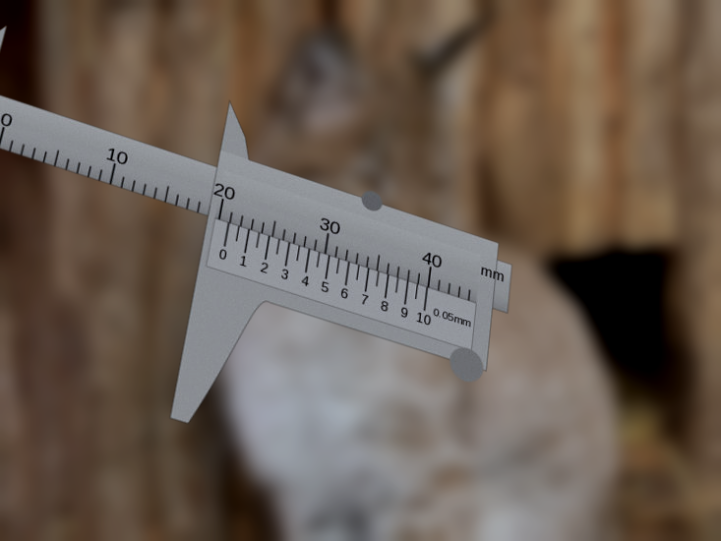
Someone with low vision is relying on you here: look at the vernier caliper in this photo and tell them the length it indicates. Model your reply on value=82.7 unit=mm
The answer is value=20.9 unit=mm
